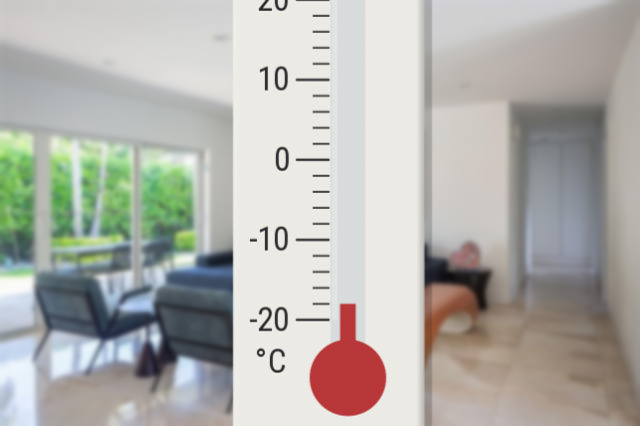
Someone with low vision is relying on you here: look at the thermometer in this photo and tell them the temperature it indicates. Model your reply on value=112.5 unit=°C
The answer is value=-18 unit=°C
